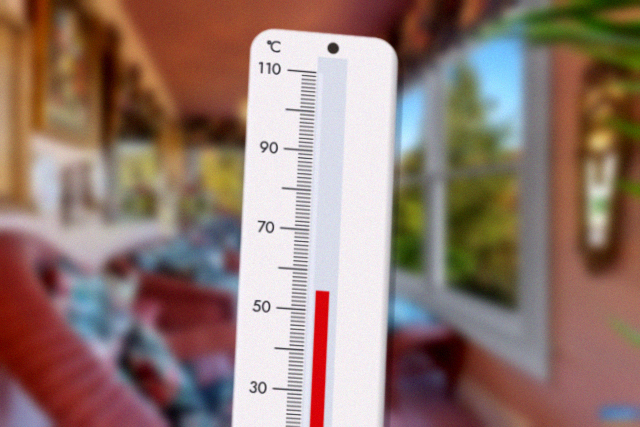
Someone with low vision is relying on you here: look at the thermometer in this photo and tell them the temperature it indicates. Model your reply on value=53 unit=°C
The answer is value=55 unit=°C
